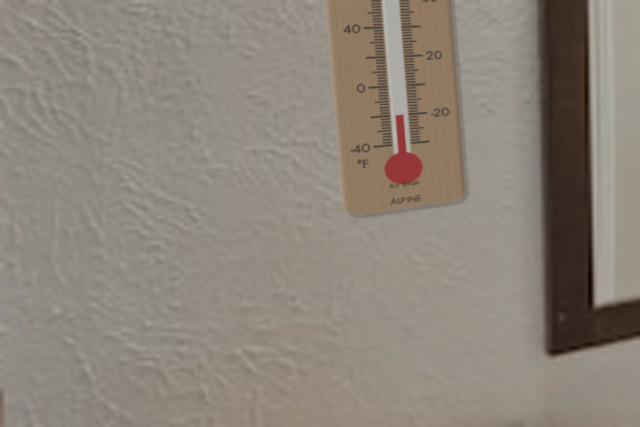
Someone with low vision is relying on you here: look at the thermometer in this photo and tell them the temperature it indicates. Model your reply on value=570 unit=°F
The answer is value=-20 unit=°F
